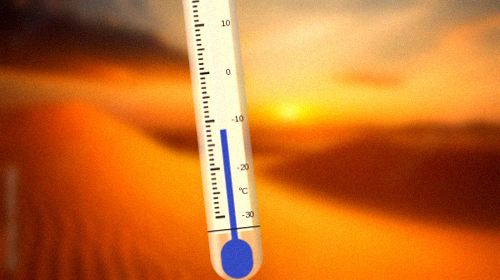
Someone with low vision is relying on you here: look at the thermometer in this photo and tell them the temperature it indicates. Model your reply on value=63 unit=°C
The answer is value=-12 unit=°C
